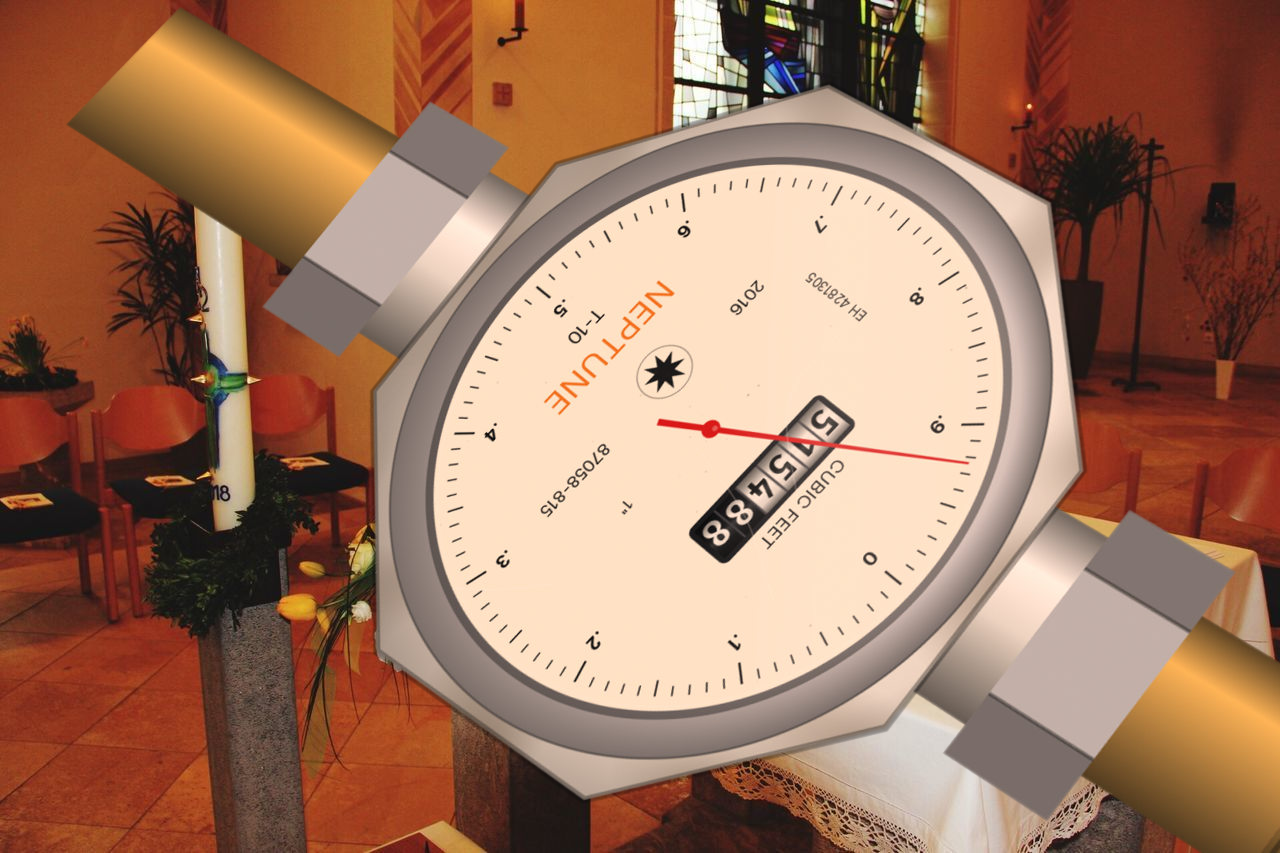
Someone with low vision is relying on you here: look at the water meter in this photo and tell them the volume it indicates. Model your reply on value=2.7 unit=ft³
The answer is value=515487.92 unit=ft³
